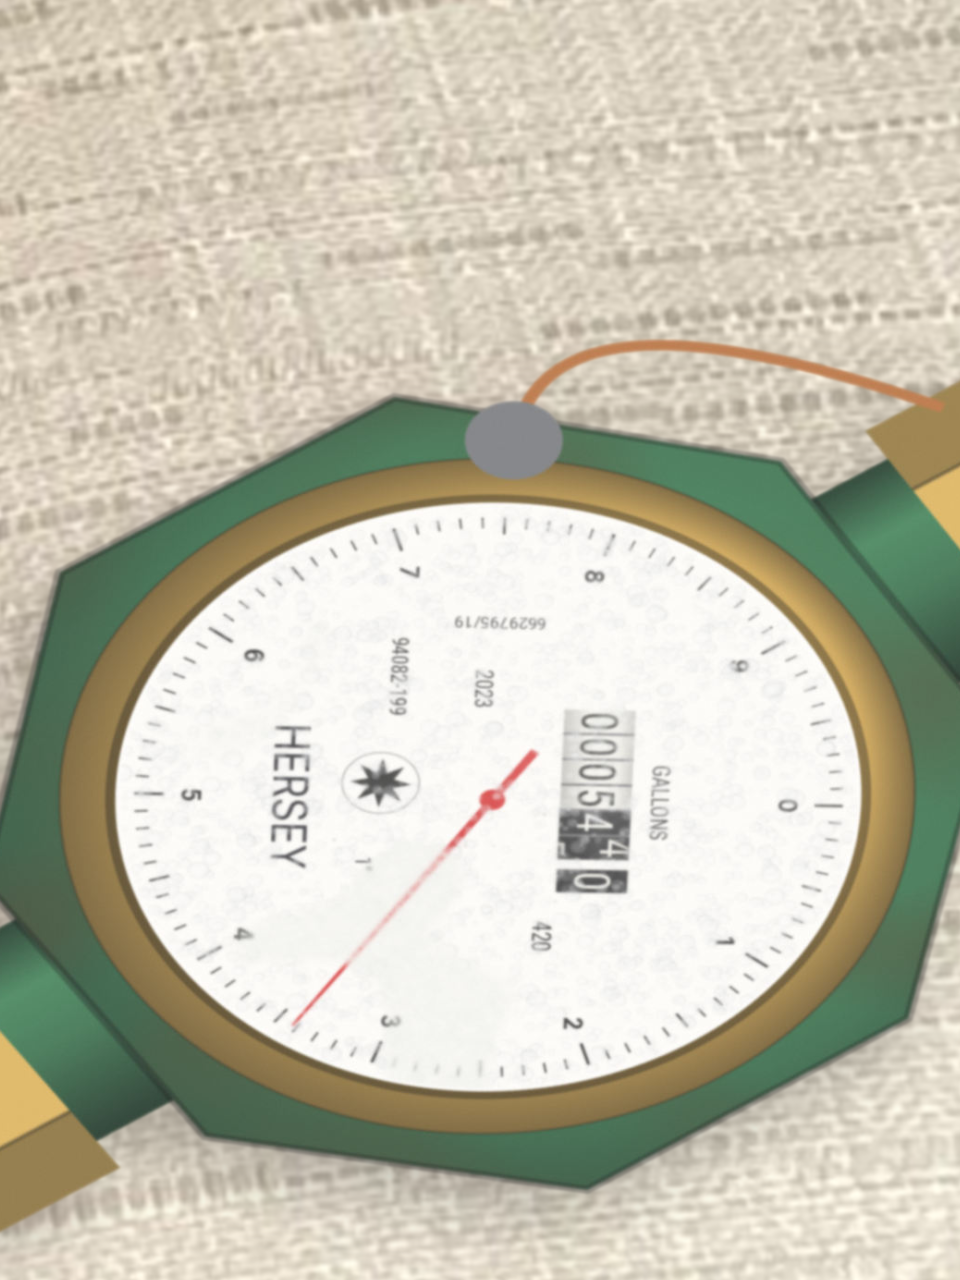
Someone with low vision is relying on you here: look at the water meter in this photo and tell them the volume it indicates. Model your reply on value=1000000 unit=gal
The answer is value=5443.4 unit=gal
